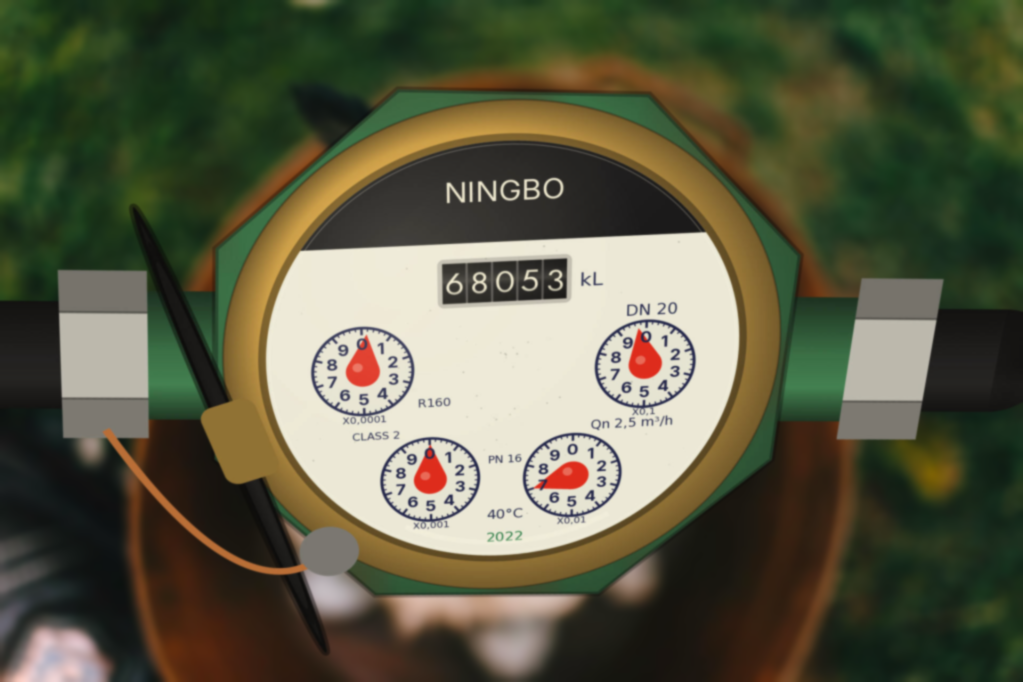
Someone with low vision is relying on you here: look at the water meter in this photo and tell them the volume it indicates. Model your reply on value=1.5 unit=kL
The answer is value=68052.9700 unit=kL
